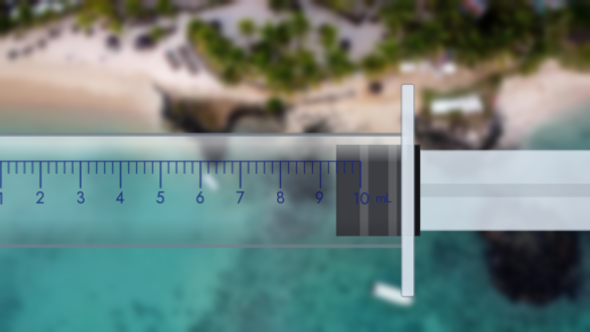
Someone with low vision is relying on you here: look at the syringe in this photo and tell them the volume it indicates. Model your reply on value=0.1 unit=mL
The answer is value=9.4 unit=mL
